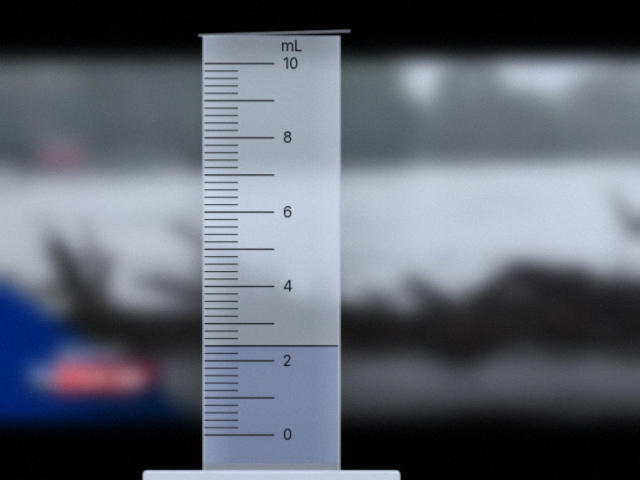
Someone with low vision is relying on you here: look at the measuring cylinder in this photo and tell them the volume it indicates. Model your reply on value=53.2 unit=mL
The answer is value=2.4 unit=mL
